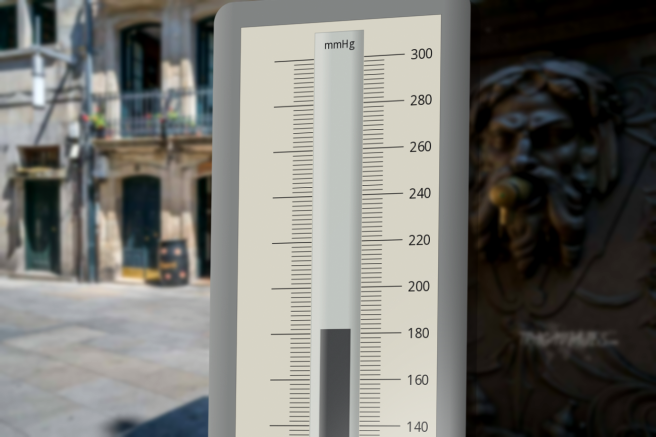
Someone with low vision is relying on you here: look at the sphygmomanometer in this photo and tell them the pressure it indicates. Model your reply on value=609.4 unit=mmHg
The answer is value=182 unit=mmHg
